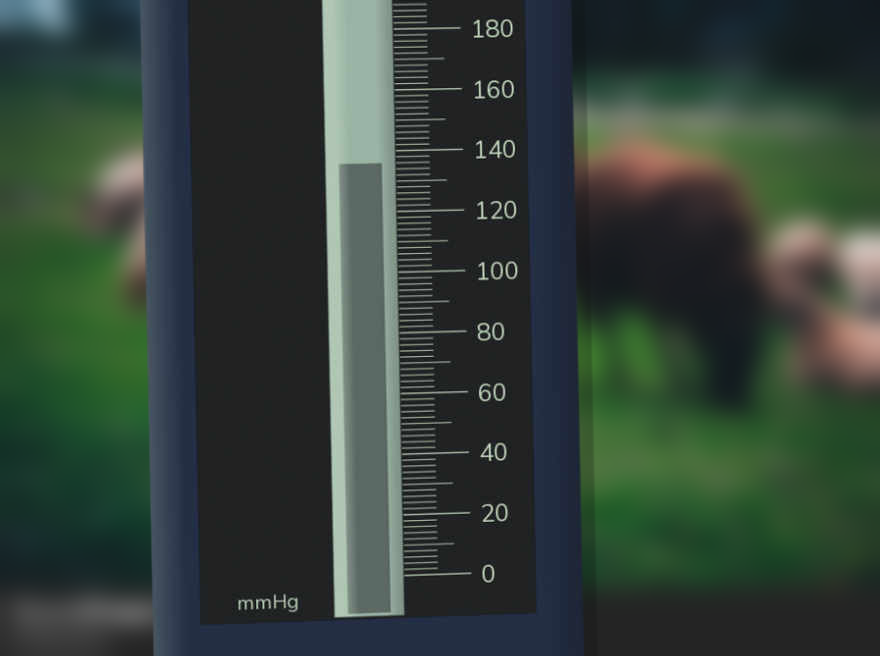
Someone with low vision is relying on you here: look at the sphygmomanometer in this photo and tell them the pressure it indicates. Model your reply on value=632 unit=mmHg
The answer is value=136 unit=mmHg
